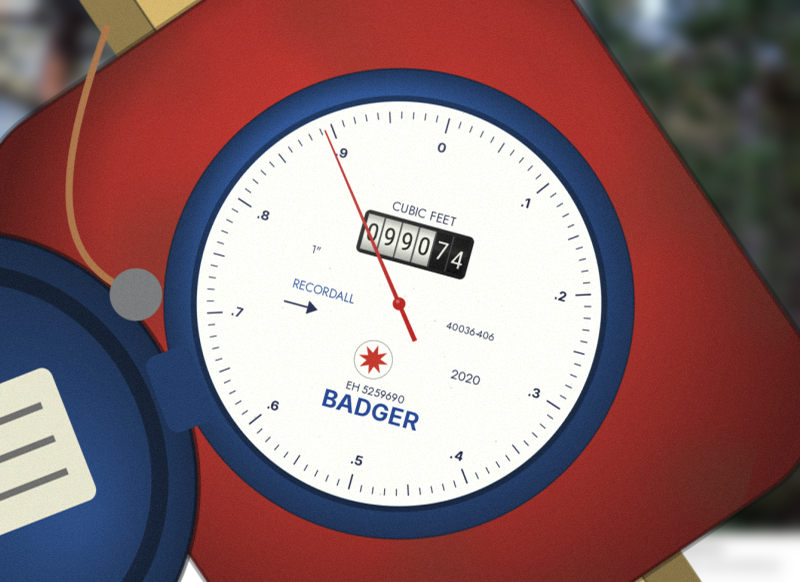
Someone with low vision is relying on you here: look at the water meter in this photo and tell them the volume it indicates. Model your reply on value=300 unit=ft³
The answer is value=99073.89 unit=ft³
